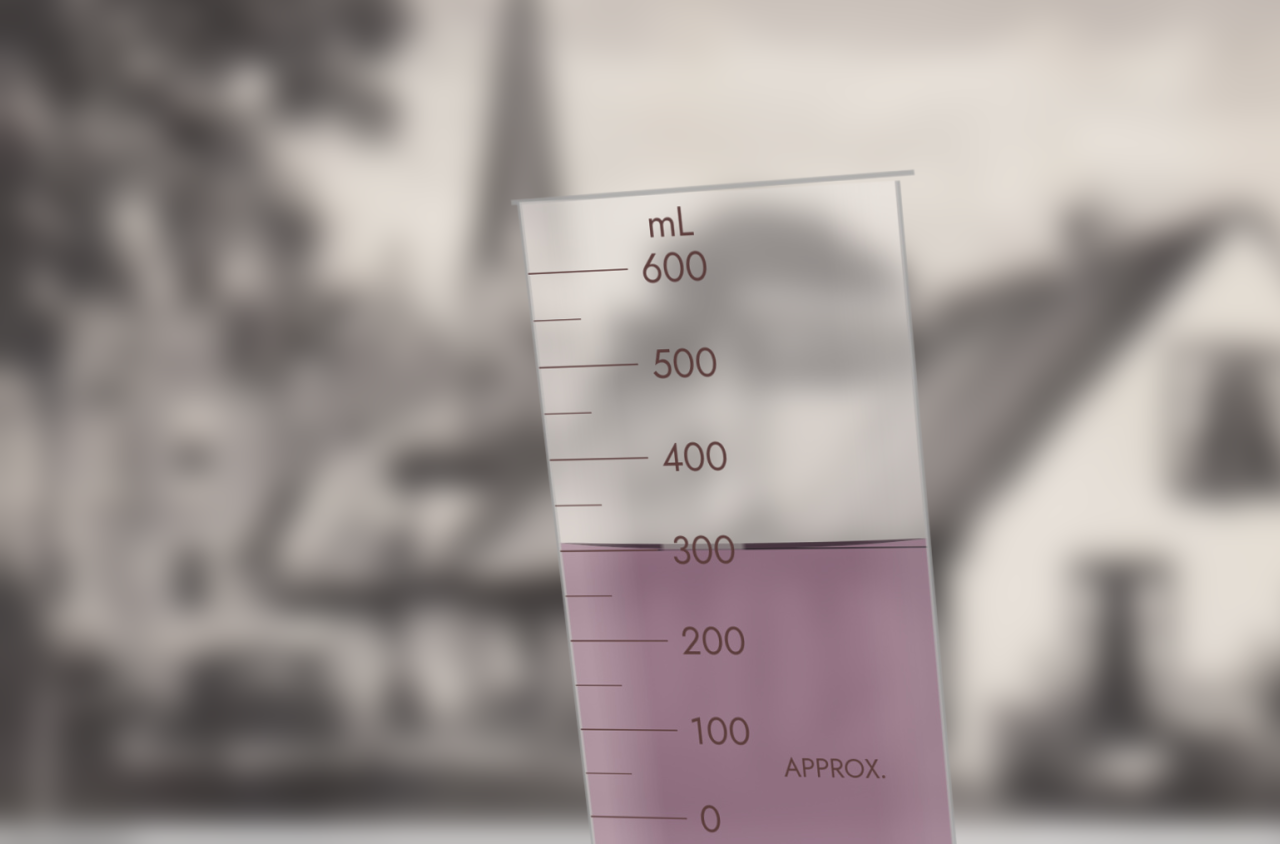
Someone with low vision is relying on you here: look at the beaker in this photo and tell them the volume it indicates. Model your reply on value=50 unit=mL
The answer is value=300 unit=mL
